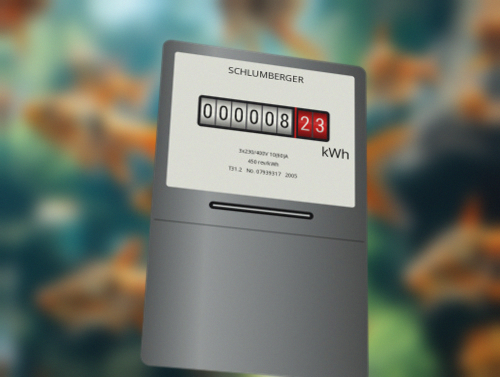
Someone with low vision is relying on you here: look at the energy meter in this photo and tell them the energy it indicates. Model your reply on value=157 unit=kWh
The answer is value=8.23 unit=kWh
